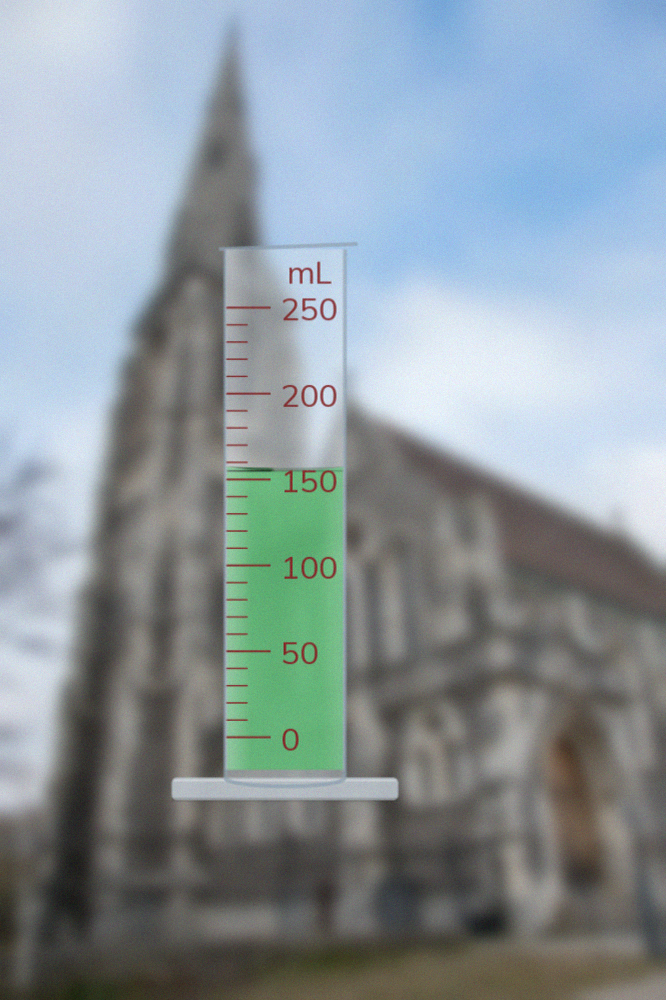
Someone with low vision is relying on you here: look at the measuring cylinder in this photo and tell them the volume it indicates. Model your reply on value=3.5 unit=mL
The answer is value=155 unit=mL
